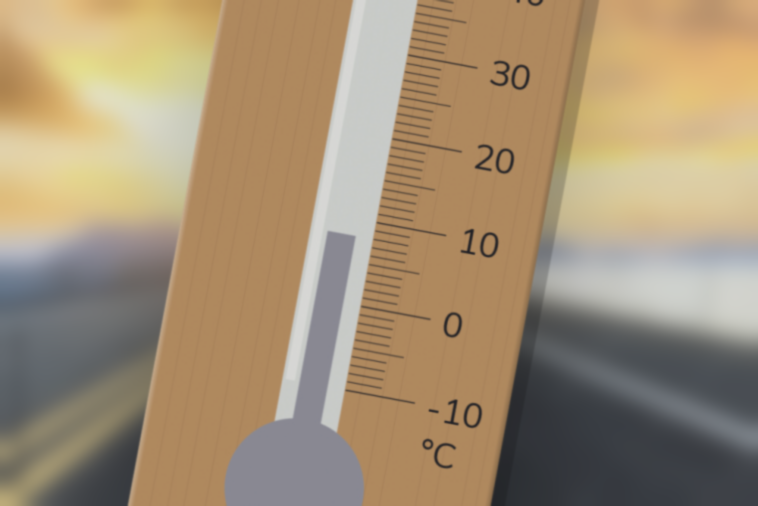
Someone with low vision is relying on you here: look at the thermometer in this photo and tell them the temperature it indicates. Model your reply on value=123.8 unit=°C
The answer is value=8 unit=°C
